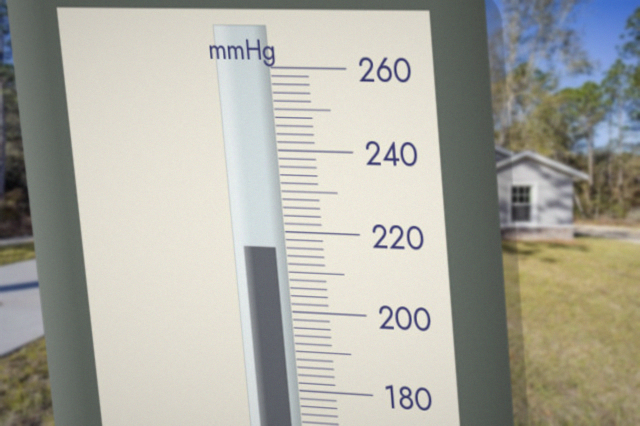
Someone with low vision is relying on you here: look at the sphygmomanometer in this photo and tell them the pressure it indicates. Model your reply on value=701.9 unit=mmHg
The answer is value=216 unit=mmHg
